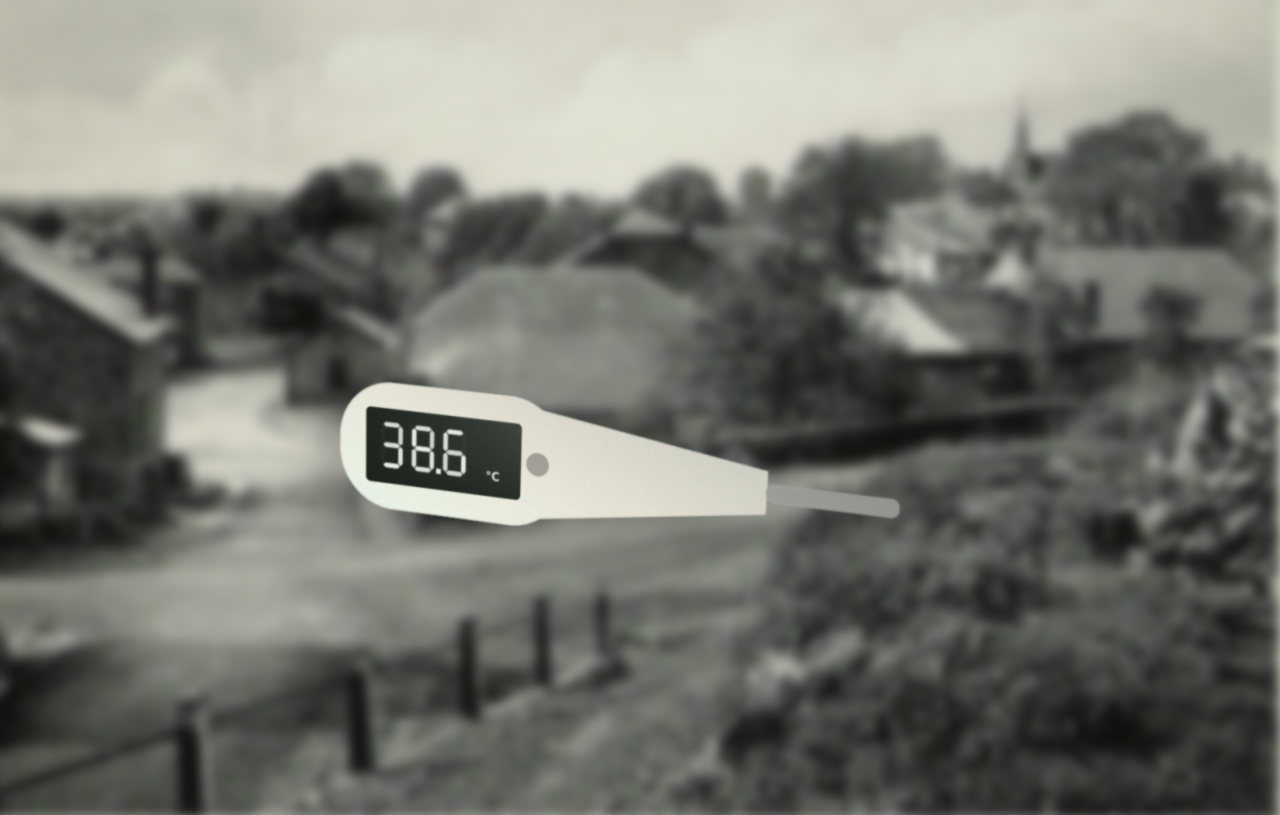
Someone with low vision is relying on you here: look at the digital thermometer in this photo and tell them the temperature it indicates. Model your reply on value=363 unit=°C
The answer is value=38.6 unit=°C
